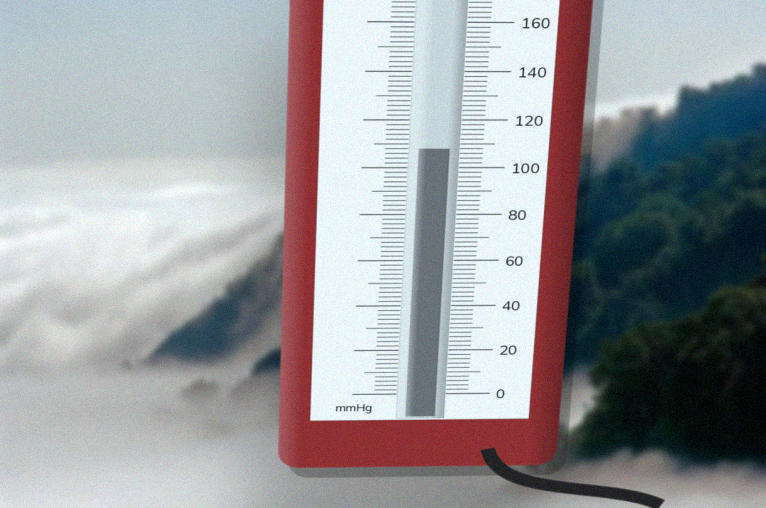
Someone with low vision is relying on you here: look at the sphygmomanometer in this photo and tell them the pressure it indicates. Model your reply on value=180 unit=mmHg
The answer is value=108 unit=mmHg
